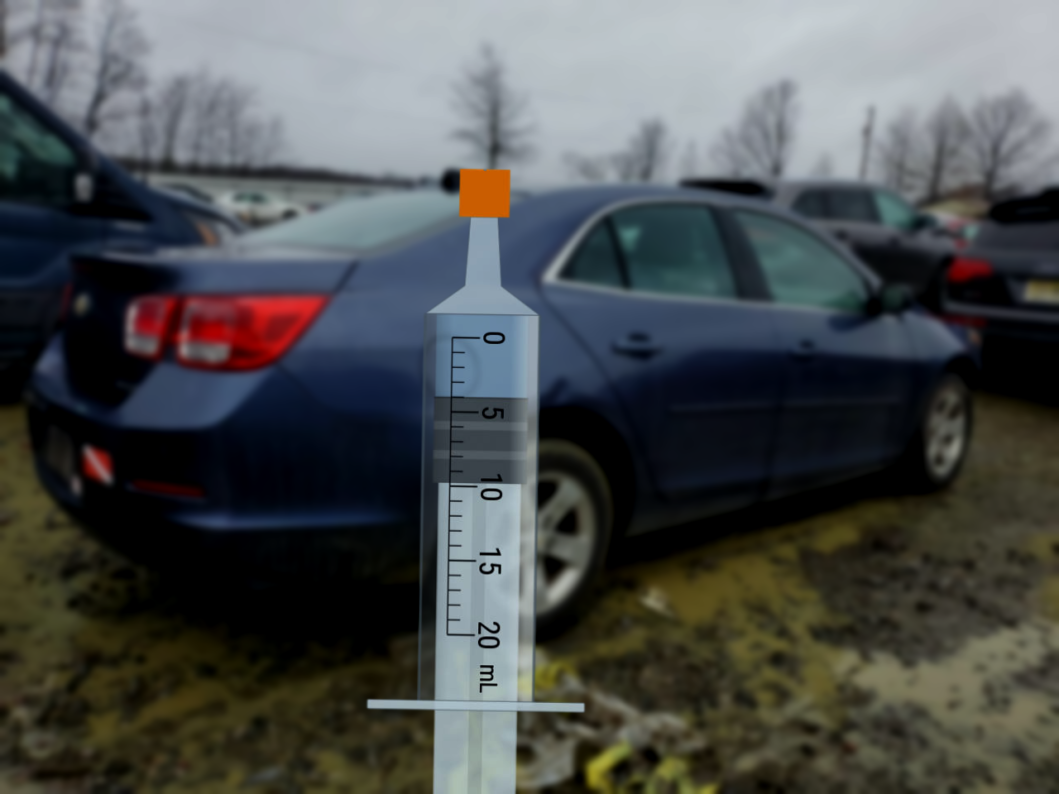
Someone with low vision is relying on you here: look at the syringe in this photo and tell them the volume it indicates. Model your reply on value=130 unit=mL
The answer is value=4 unit=mL
